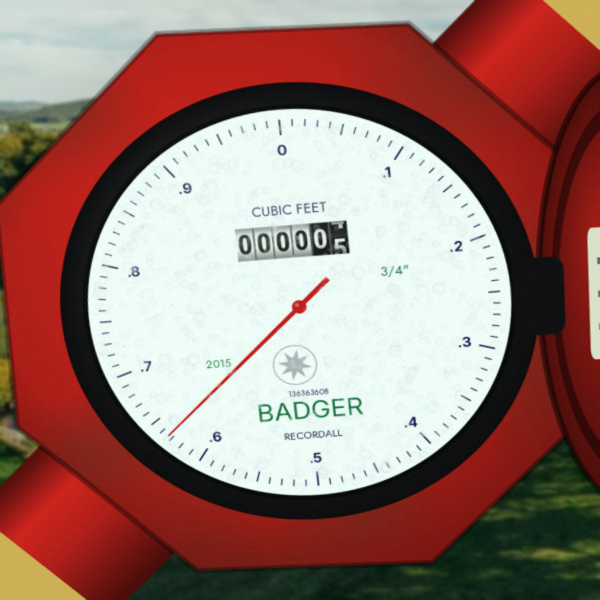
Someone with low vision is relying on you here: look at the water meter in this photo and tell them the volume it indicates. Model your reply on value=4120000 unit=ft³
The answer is value=4.63 unit=ft³
